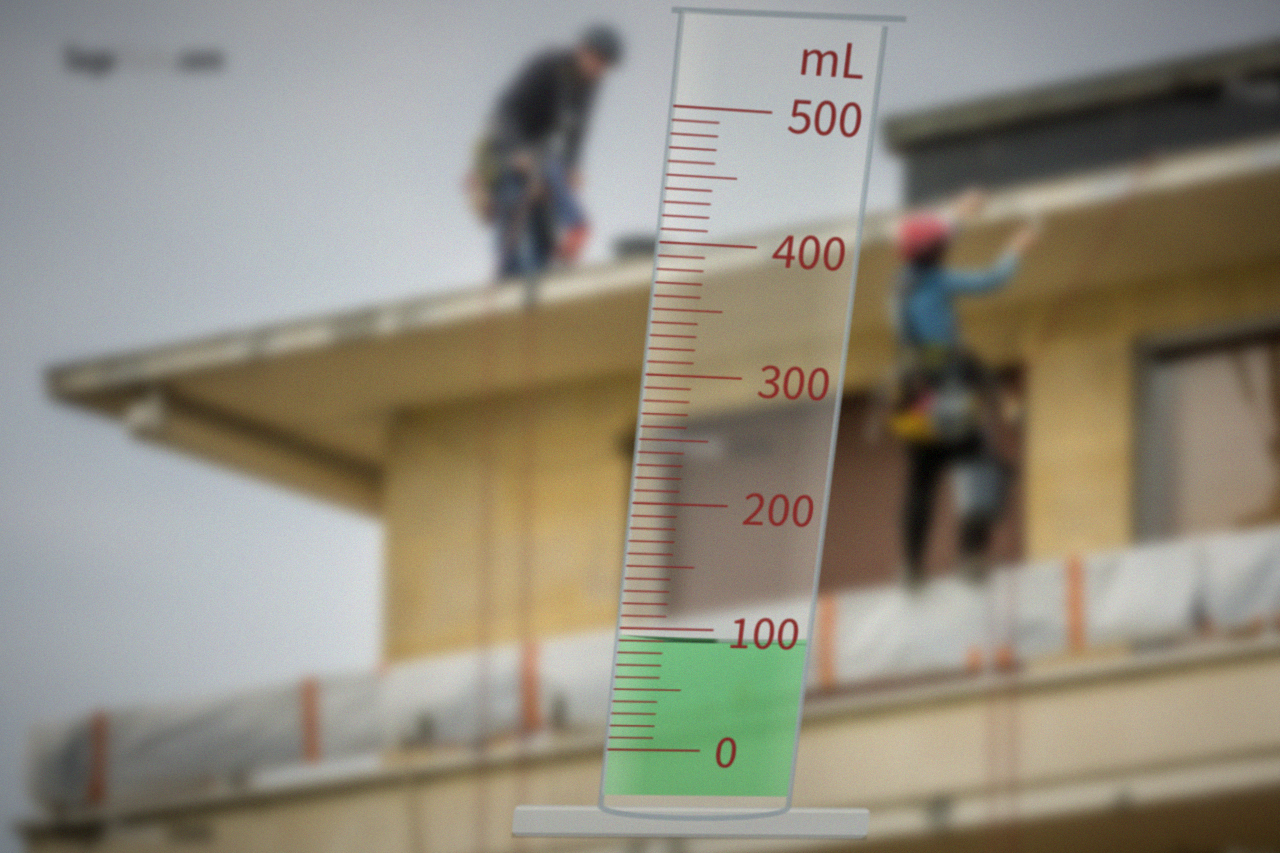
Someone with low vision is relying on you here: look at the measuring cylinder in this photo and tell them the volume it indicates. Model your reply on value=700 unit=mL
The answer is value=90 unit=mL
